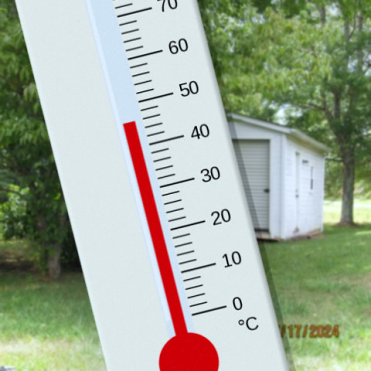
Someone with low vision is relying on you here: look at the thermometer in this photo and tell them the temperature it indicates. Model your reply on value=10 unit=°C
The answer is value=46 unit=°C
